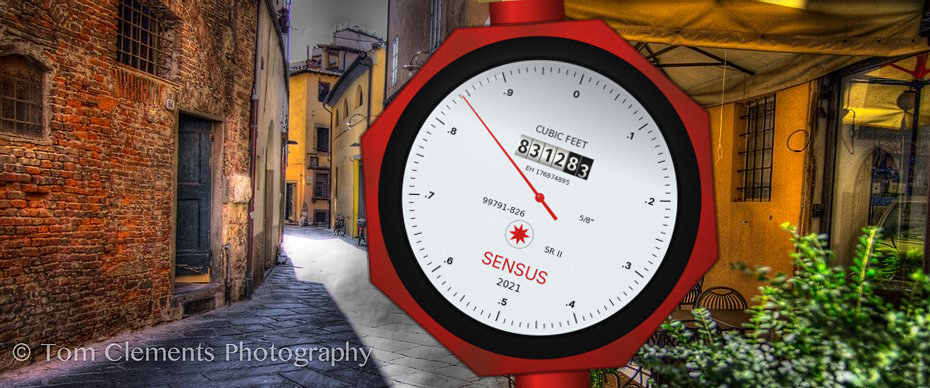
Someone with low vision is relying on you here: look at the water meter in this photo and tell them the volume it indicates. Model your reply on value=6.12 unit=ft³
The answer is value=831282.84 unit=ft³
